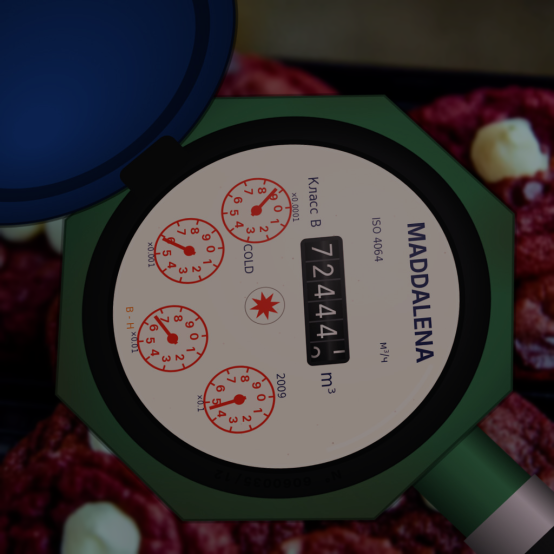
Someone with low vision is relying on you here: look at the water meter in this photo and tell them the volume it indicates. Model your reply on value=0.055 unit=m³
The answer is value=724441.4658 unit=m³
